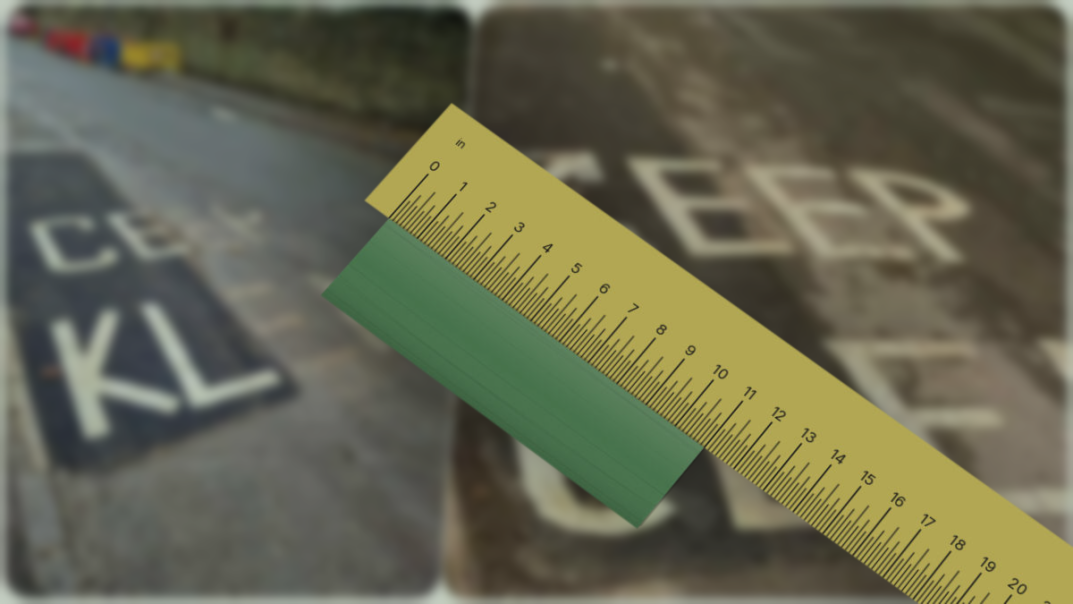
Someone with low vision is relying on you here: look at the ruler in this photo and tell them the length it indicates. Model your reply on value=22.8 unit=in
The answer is value=11 unit=in
